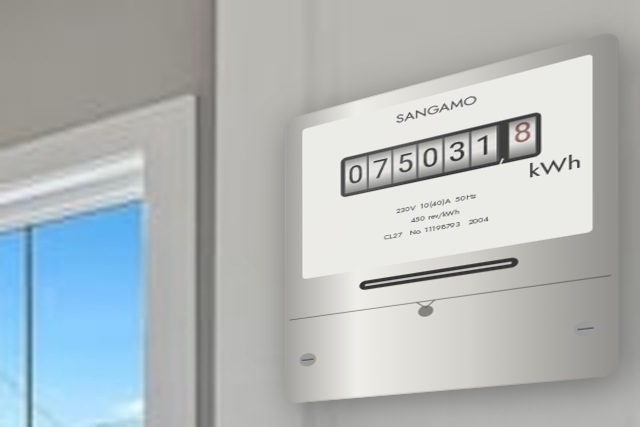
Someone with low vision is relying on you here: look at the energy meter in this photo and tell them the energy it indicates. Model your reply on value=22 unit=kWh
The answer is value=75031.8 unit=kWh
